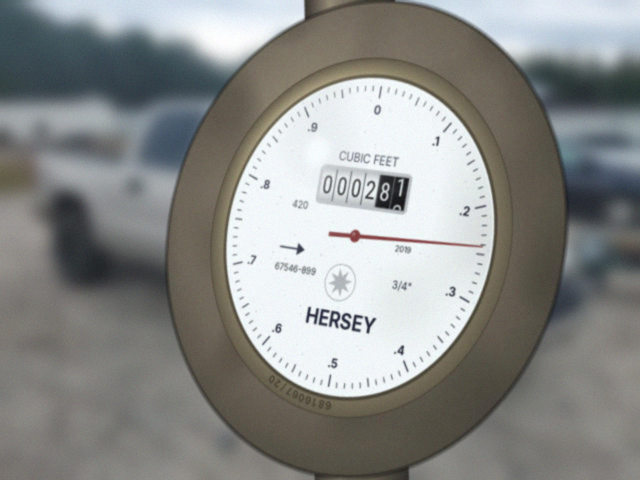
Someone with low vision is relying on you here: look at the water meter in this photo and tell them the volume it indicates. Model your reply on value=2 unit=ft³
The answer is value=281.24 unit=ft³
